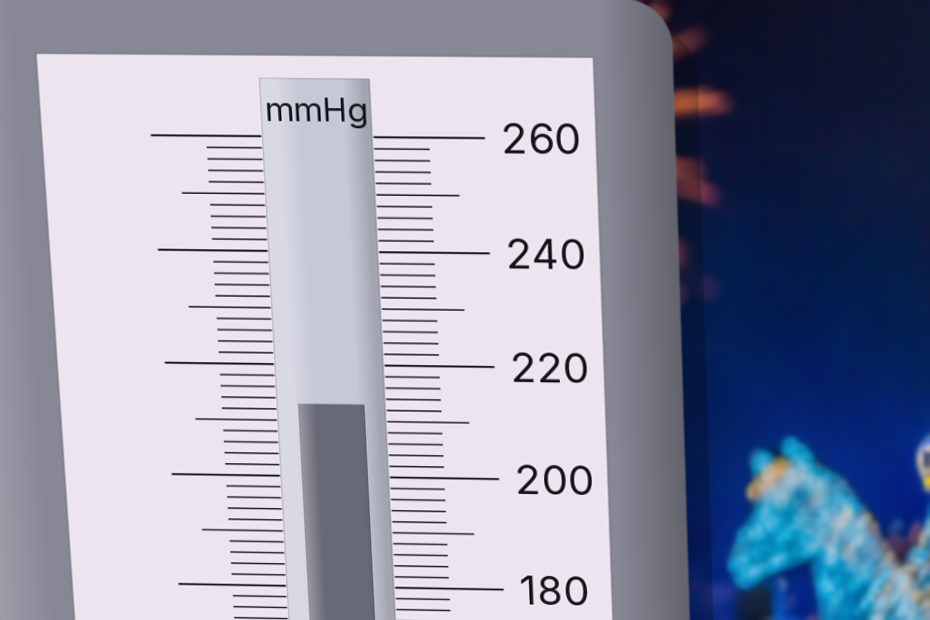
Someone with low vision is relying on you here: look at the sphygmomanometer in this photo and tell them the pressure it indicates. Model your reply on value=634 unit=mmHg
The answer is value=213 unit=mmHg
